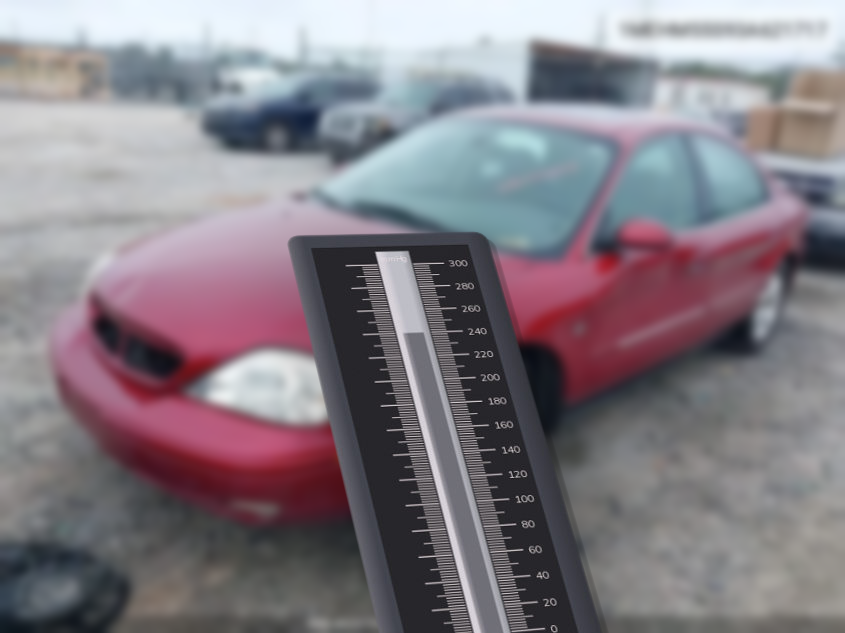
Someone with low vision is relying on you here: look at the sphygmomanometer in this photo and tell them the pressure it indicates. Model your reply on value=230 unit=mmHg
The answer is value=240 unit=mmHg
